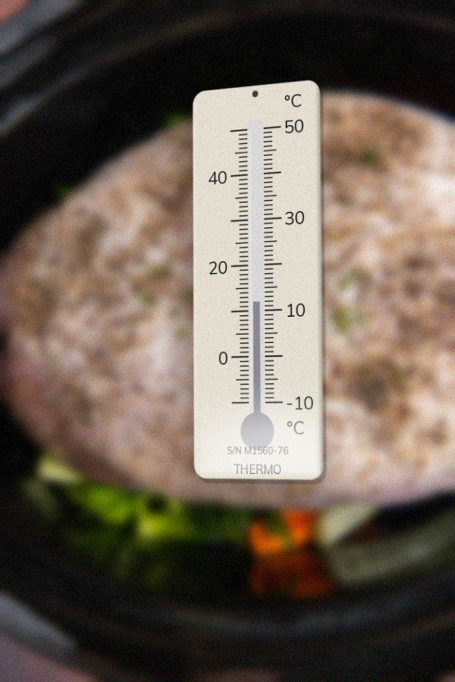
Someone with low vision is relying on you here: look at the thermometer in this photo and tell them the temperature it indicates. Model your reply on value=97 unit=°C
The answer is value=12 unit=°C
